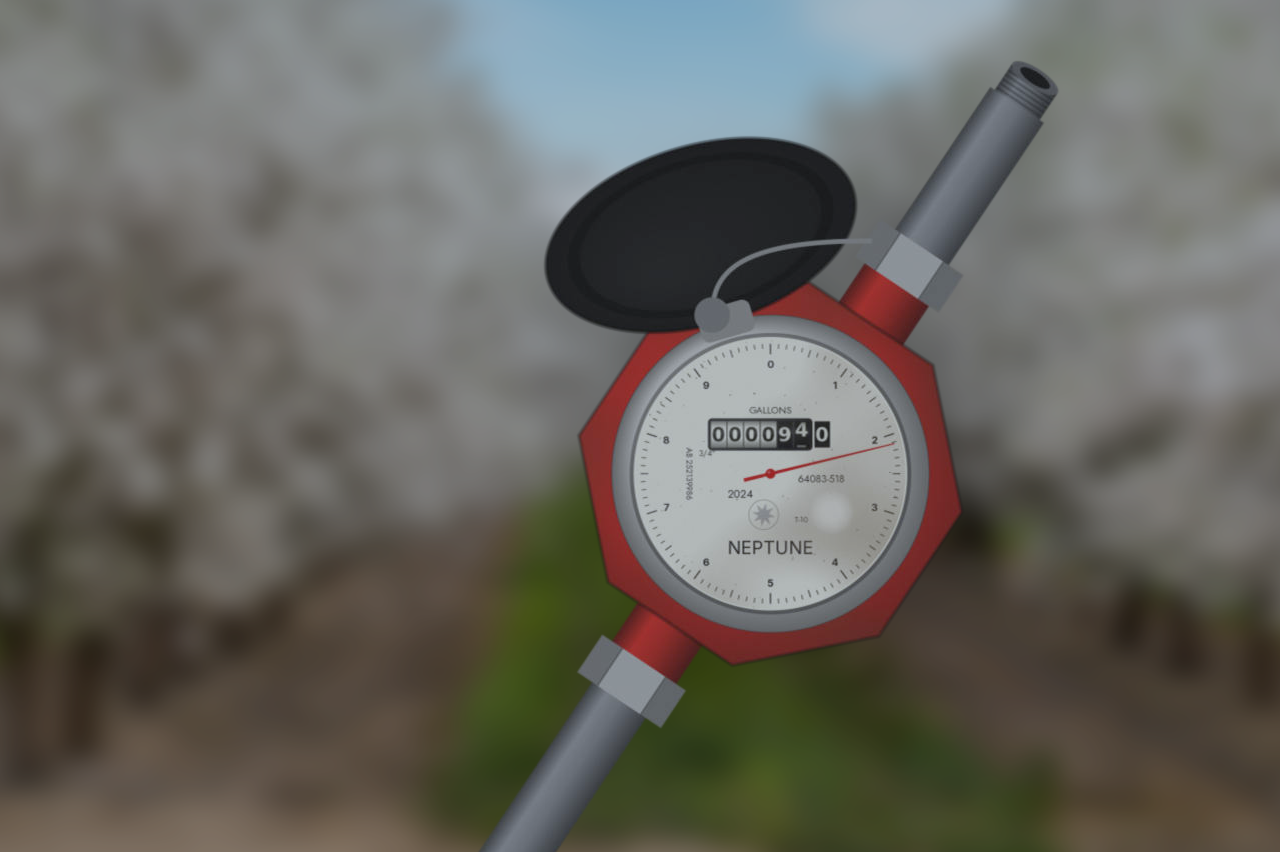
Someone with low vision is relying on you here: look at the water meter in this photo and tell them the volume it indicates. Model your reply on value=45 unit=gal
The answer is value=942.1 unit=gal
